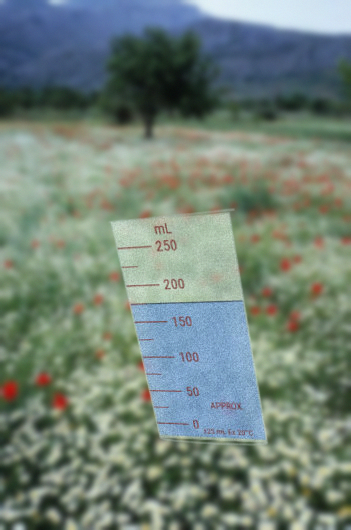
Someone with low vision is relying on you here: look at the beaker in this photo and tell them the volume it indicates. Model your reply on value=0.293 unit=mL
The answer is value=175 unit=mL
